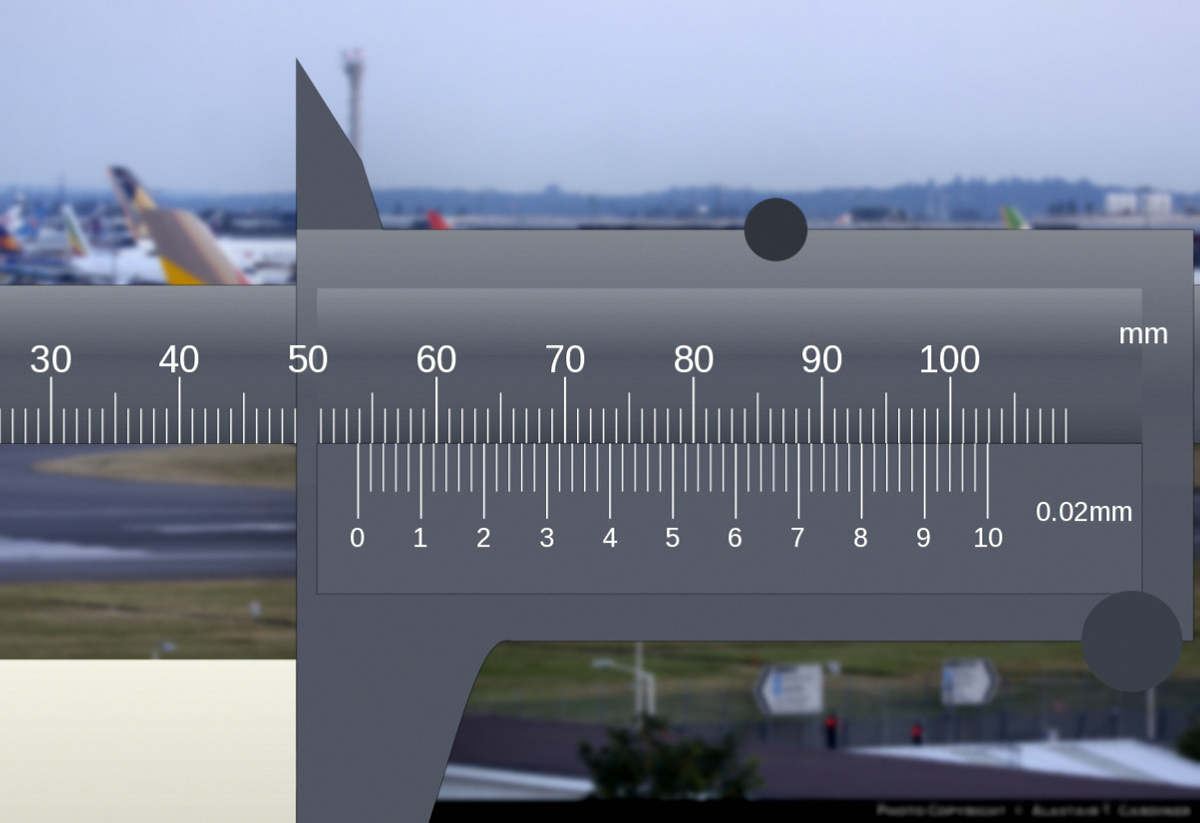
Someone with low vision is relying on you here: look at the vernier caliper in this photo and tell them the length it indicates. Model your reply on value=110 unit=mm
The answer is value=53.9 unit=mm
